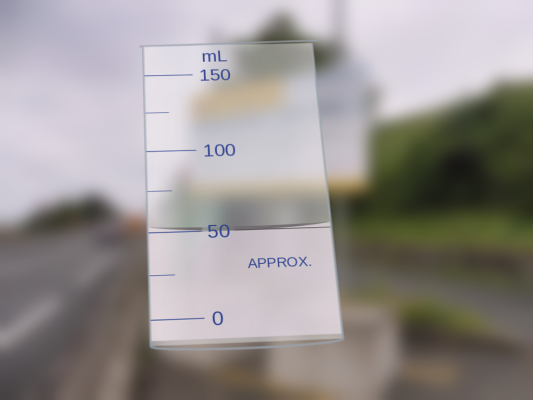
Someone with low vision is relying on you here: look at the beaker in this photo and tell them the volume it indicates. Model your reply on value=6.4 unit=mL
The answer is value=50 unit=mL
